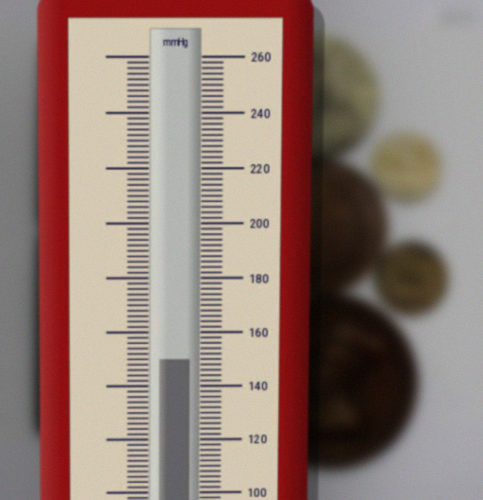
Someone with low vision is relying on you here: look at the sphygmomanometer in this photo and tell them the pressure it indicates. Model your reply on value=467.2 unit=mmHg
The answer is value=150 unit=mmHg
